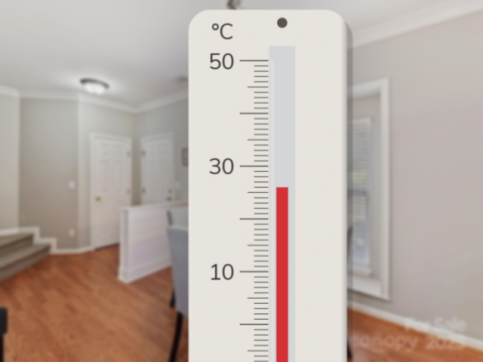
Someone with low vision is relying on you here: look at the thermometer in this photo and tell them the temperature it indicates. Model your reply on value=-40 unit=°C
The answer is value=26 unit=°C
